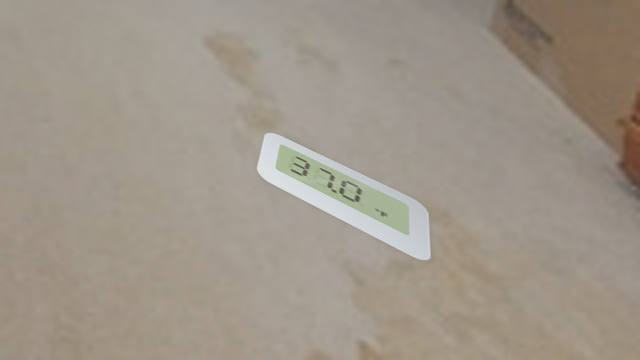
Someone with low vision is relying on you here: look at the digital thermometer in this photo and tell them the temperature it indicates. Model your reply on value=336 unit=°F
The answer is value=37.0 unit=°F
